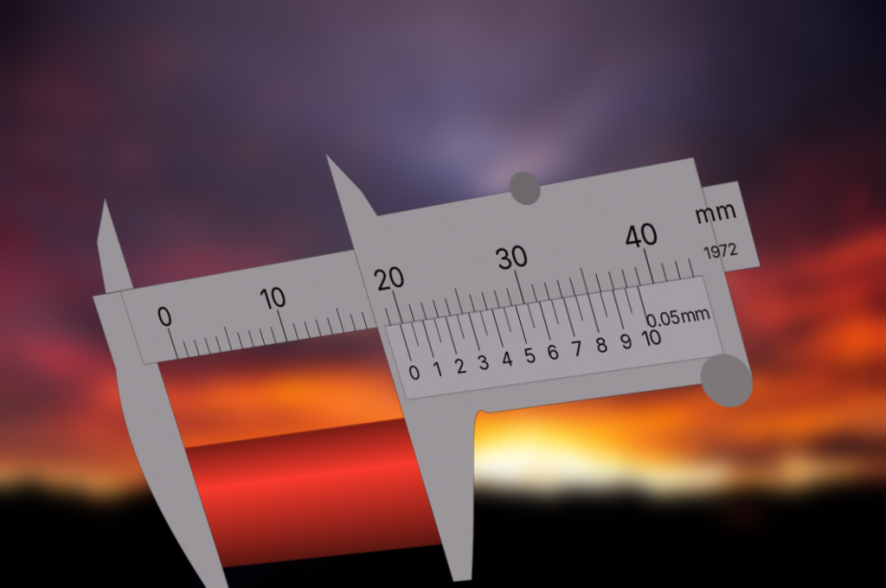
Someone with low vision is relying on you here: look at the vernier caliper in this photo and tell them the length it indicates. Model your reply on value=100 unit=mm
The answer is value=19.8 unit=mm
